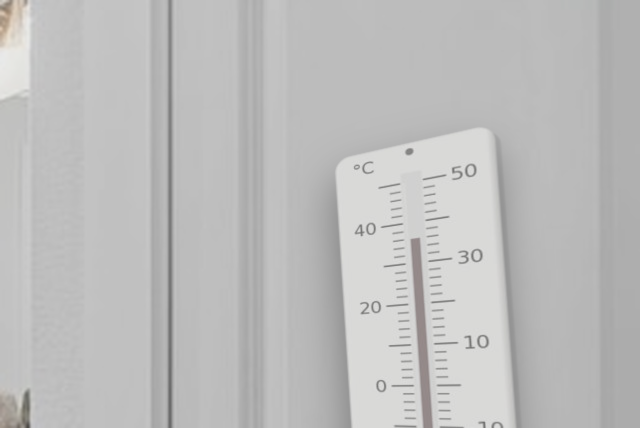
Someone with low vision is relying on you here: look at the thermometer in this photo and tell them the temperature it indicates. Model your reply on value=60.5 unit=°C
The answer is value=36 unit=°C
